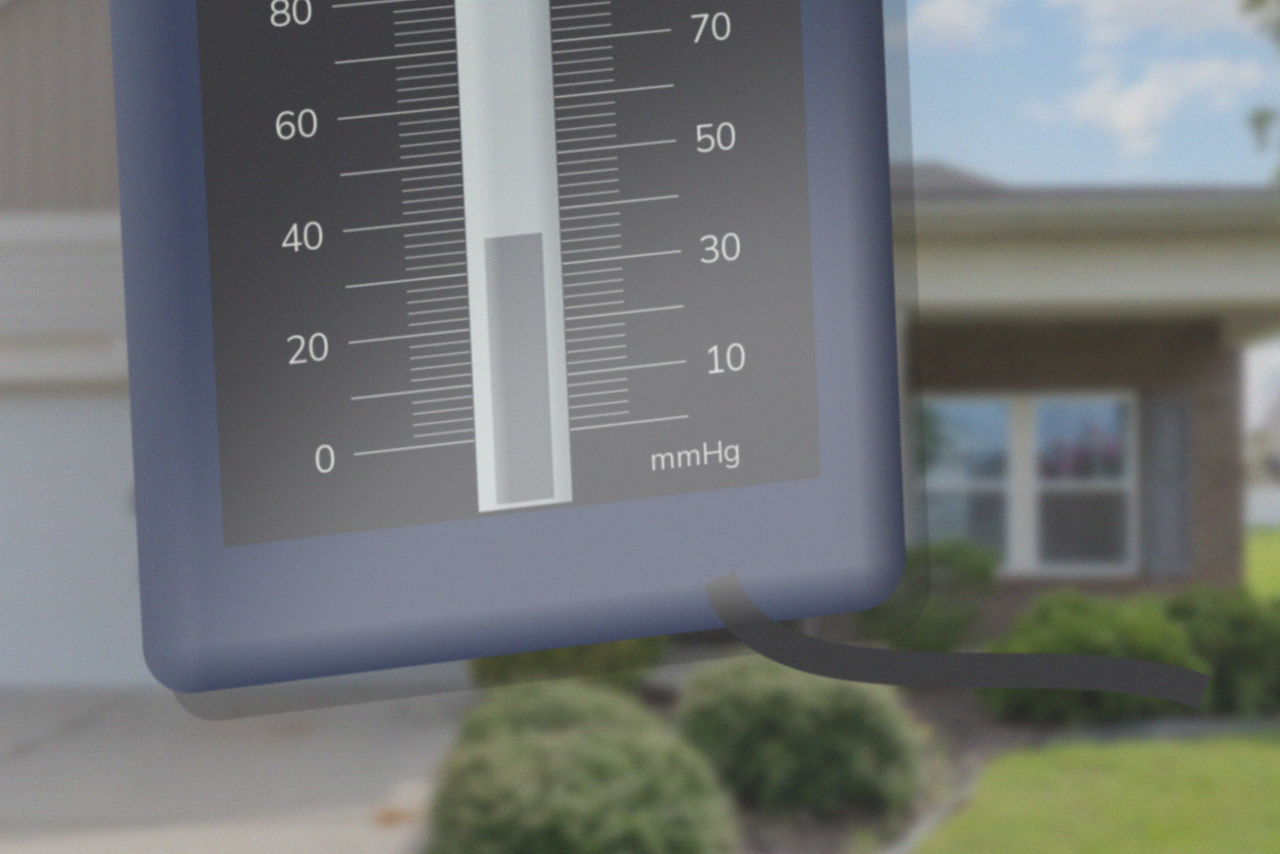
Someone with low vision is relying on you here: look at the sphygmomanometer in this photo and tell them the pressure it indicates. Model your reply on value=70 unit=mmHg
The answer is value=36 unit=mmHg
